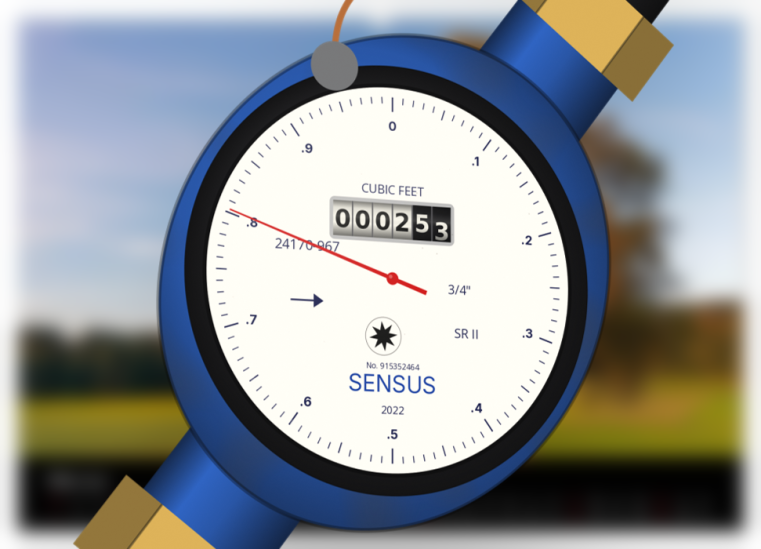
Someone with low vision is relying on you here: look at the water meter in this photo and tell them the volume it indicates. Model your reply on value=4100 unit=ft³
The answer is value=252.80 unit=ft³
